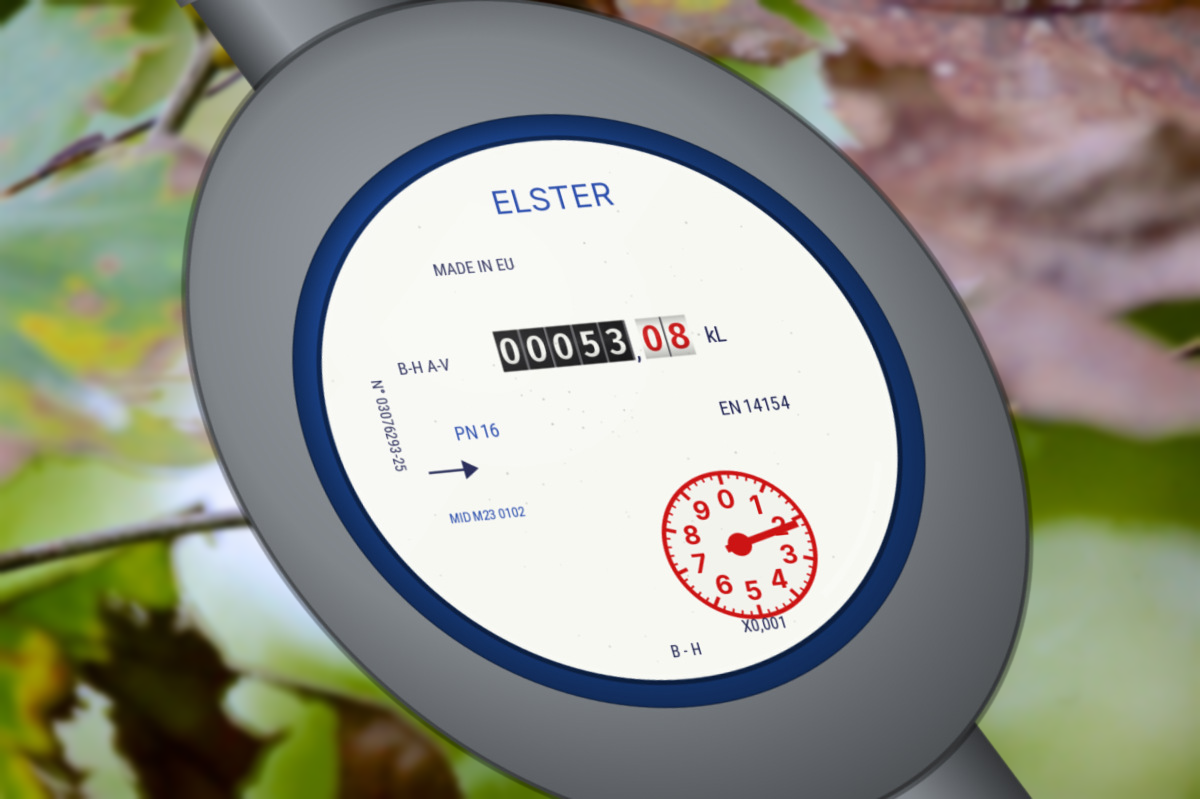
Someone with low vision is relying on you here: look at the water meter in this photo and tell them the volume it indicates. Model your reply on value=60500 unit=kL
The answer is value=53.082 unit=kL
